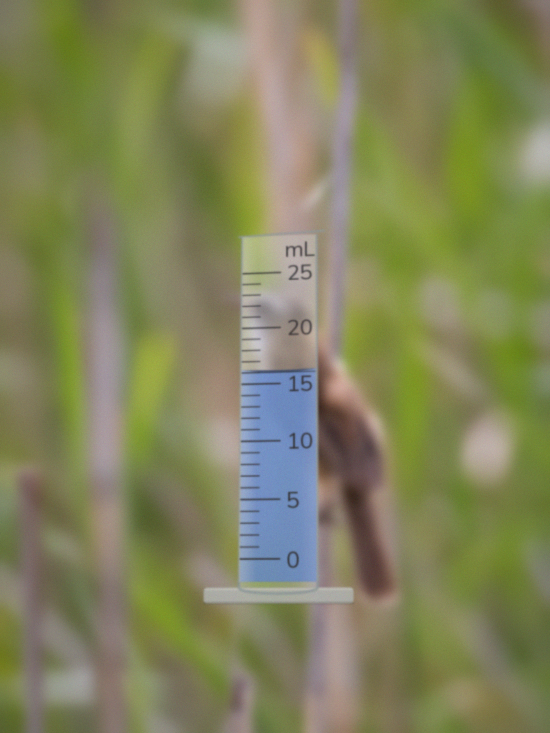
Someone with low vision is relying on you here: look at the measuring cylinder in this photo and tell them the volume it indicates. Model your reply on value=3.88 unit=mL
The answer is value=16 unit=mL
